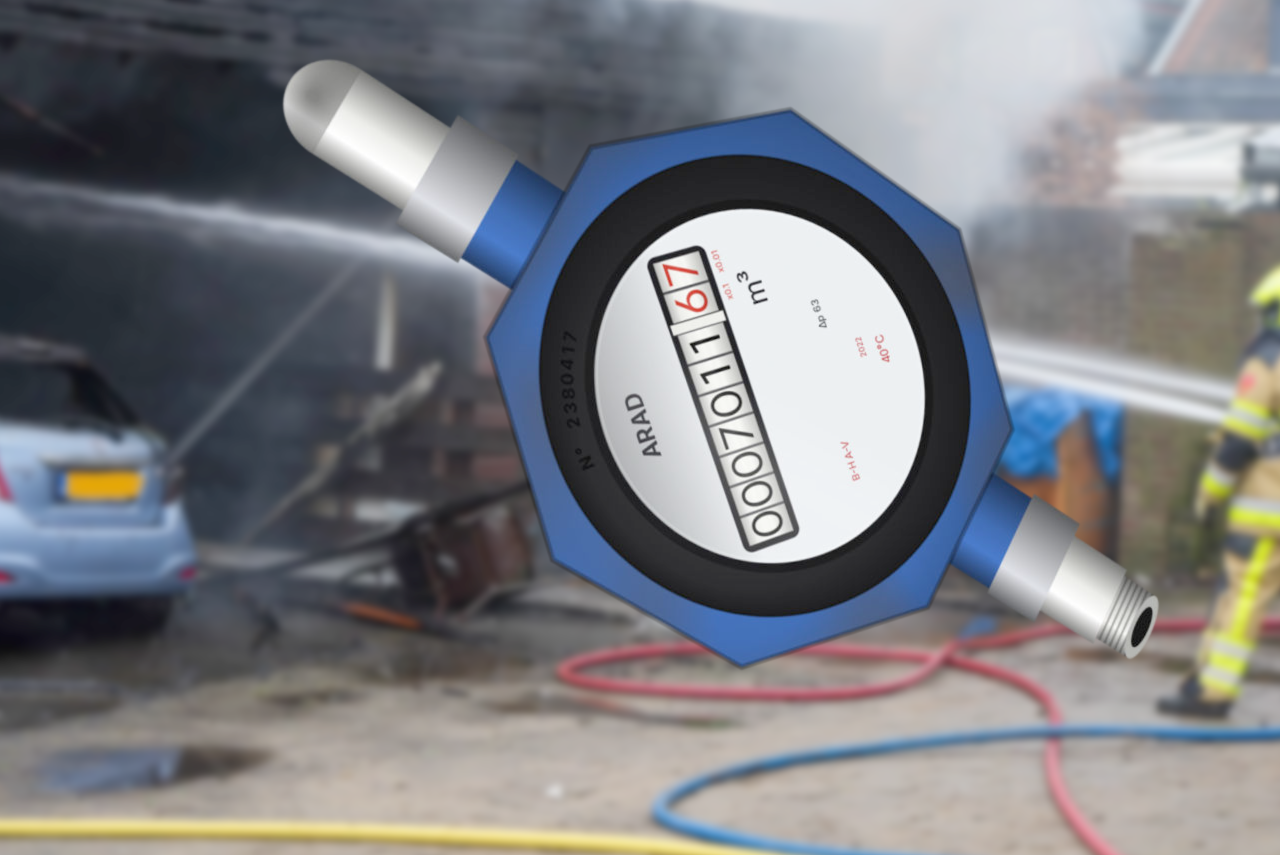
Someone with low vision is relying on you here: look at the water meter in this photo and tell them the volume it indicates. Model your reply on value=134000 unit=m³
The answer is value=7011.67 unit=m³
